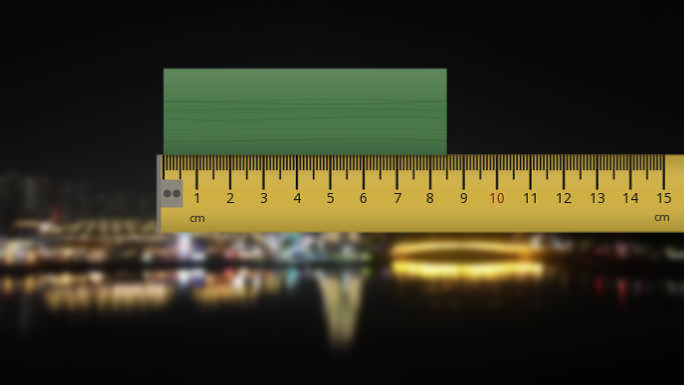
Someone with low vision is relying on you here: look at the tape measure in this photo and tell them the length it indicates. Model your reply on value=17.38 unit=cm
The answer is value=8.5 unit=cm
